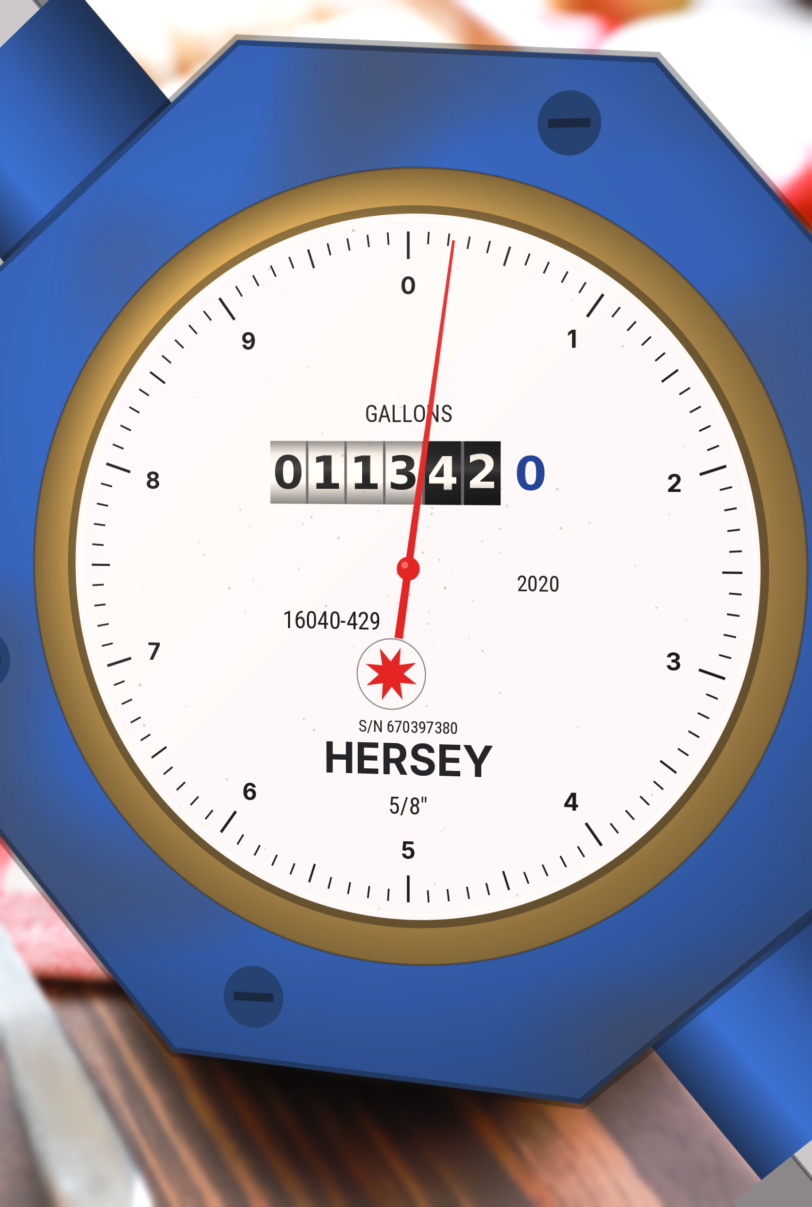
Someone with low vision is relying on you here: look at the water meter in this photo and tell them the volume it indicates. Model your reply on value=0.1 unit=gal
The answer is value=113420.2 unit=gal
